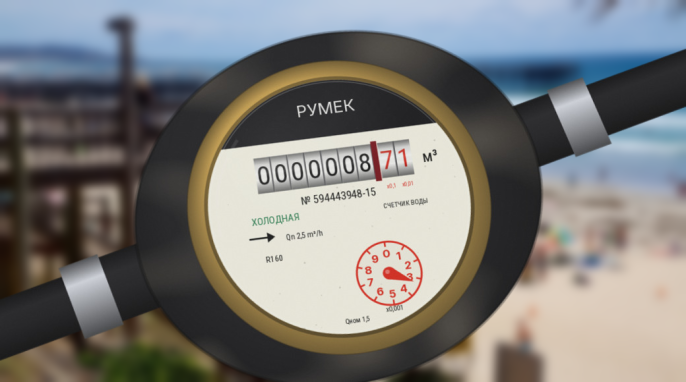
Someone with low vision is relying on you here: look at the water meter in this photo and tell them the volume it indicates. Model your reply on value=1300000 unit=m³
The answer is value=8.713 unit=m³
